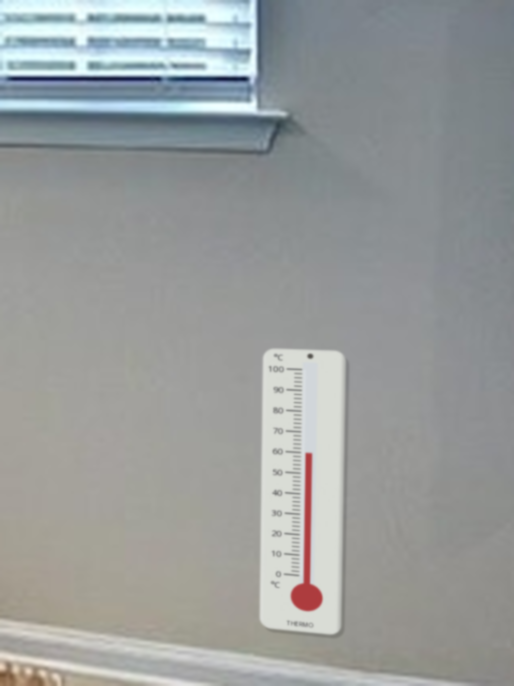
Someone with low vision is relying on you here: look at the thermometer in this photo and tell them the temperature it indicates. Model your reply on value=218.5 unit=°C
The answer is value=60 unit=°C
